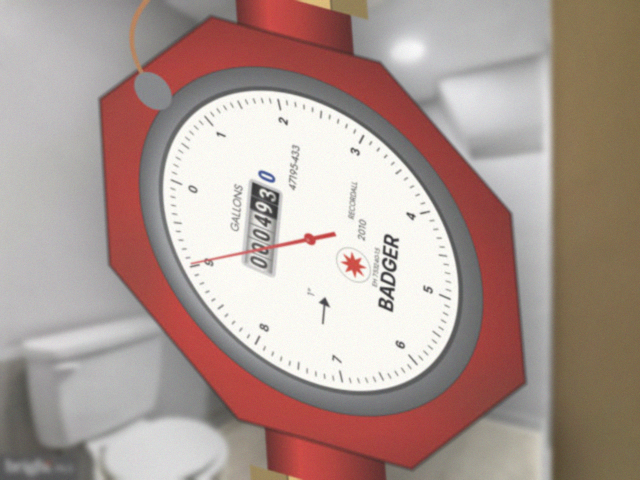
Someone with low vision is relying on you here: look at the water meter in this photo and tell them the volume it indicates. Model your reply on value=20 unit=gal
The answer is value=4929.0 unit=gal
